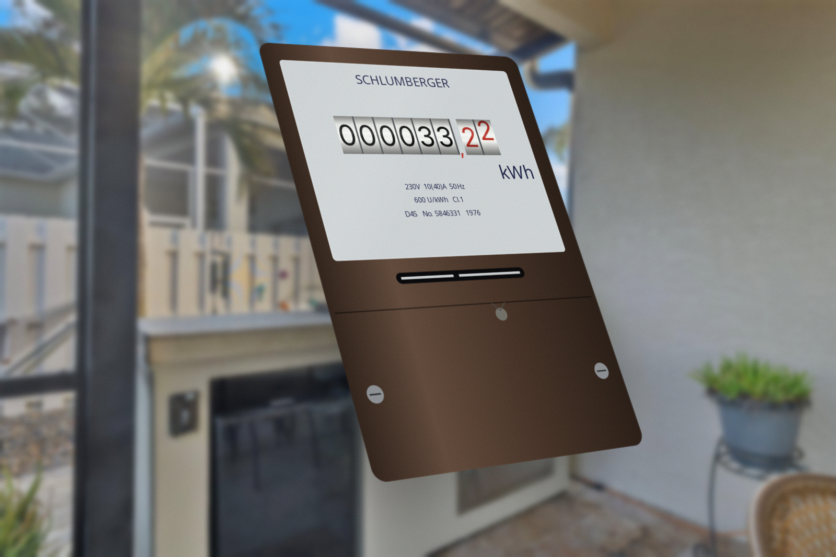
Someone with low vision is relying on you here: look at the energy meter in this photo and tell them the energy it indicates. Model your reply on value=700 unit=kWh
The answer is value=33.22 unit=kWh
